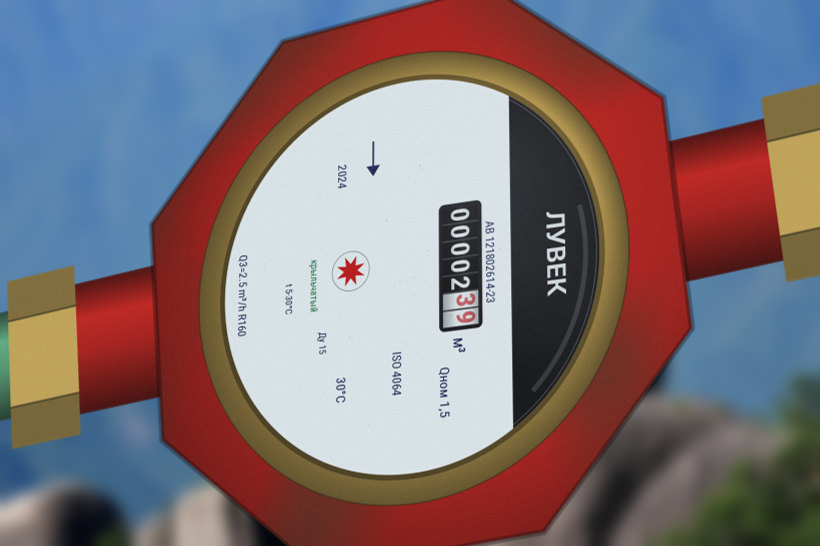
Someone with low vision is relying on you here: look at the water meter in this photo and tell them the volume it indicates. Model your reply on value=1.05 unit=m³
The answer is value=2.39 unit=m³
